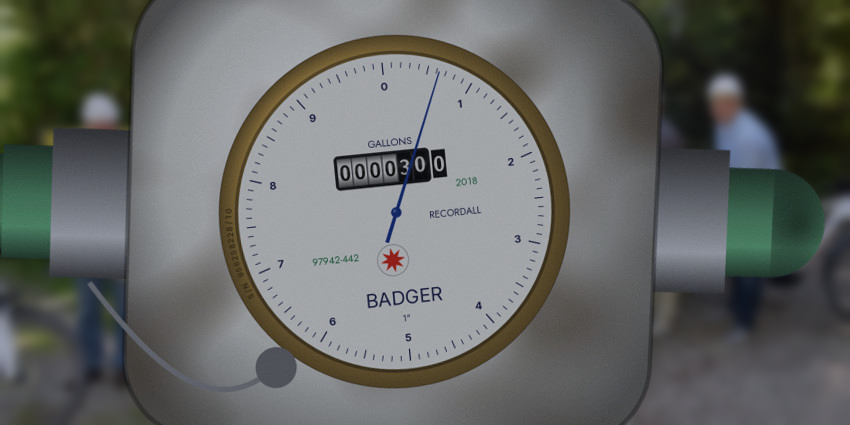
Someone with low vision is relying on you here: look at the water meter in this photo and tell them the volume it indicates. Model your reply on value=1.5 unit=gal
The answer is value=300.6 unit=gal
